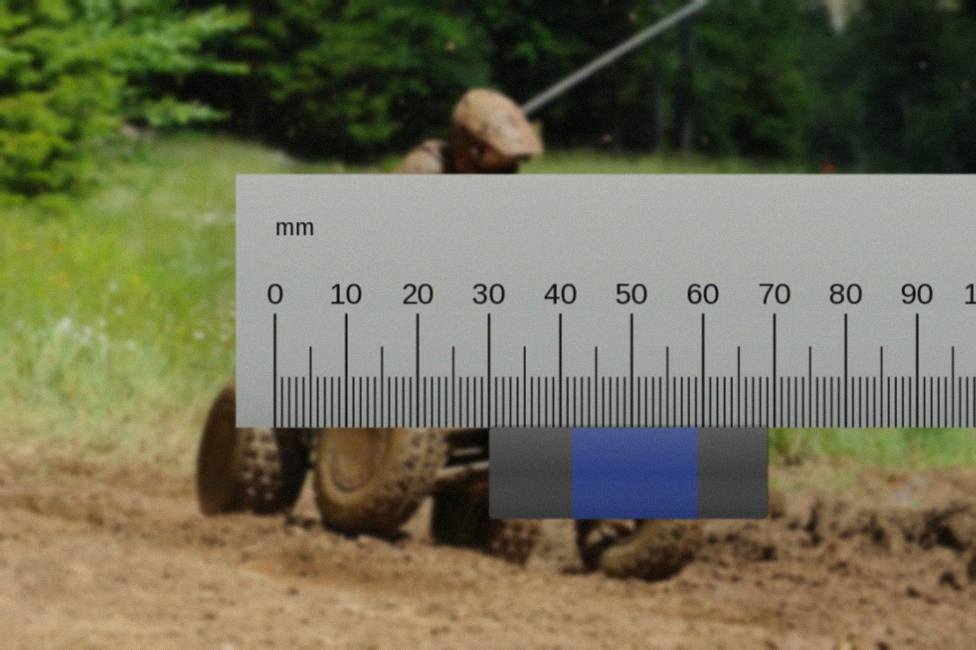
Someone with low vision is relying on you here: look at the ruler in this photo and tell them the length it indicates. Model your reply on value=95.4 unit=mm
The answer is value=39 unit=mm
